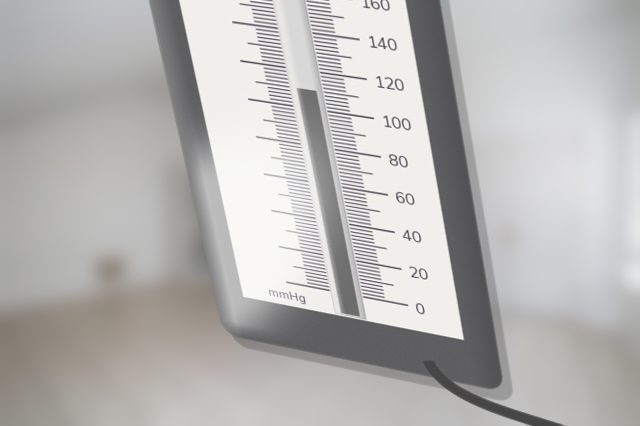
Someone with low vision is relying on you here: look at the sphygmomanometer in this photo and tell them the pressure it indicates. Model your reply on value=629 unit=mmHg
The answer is value=110 unit=mmHg
